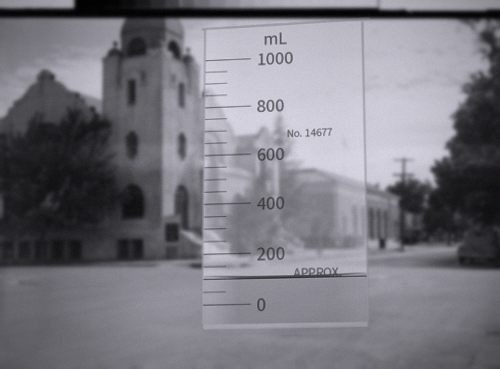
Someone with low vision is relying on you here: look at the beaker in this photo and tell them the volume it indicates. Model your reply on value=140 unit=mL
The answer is value=100 unit=mL
